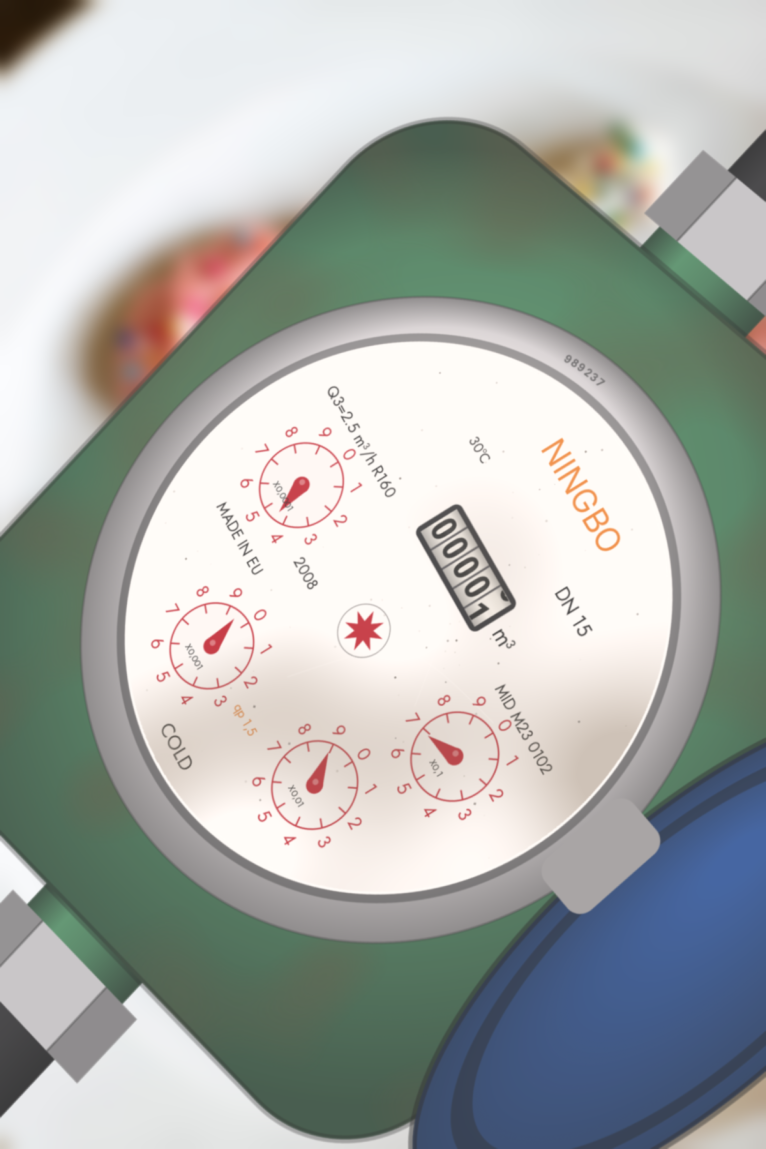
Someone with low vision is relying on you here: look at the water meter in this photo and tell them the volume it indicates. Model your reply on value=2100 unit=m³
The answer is value=0.6894 unit=m³
